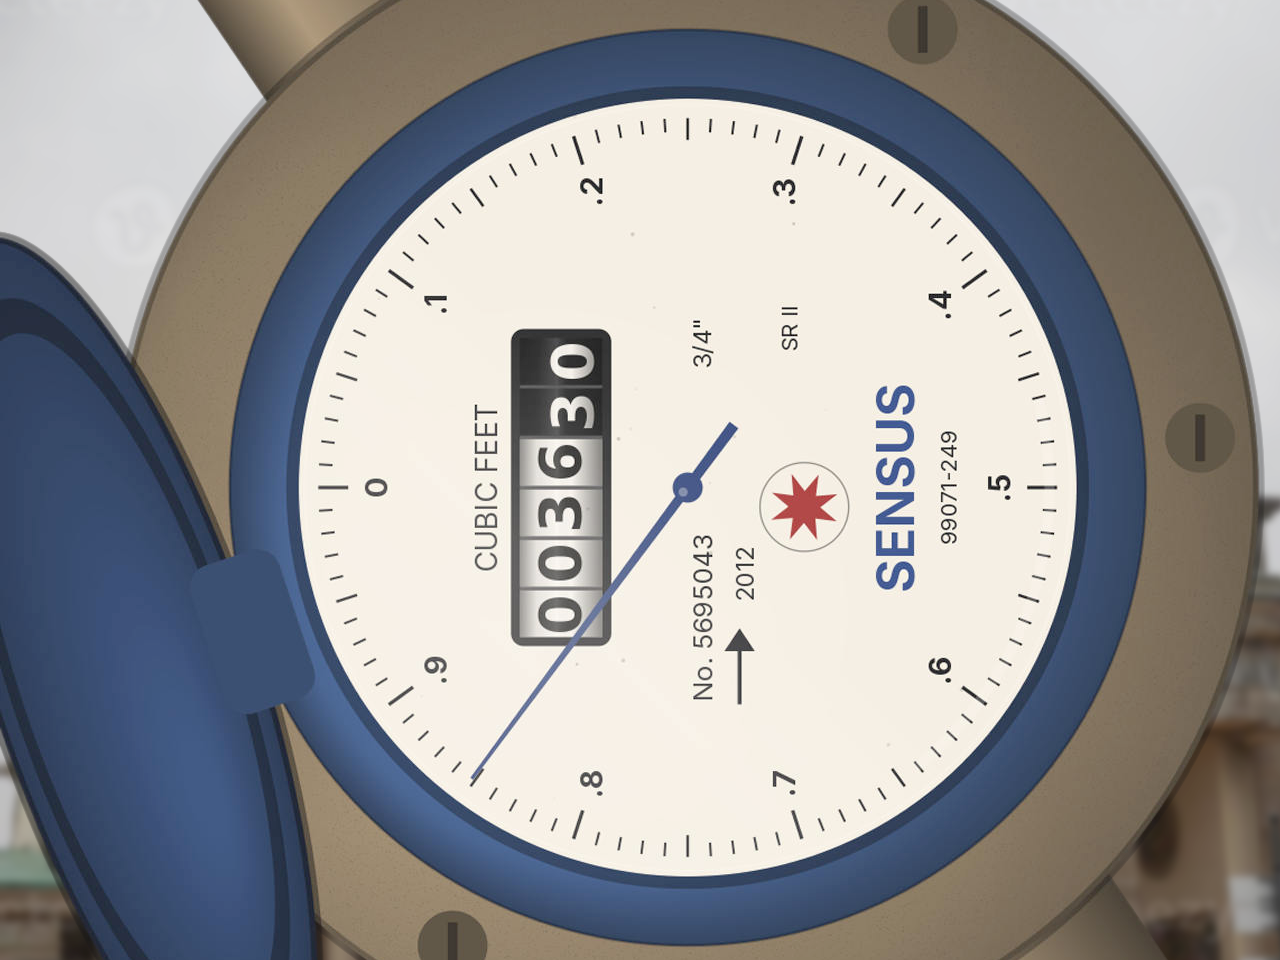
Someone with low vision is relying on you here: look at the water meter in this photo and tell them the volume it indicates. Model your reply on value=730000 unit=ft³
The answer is value=3629.85 unit=ft³
